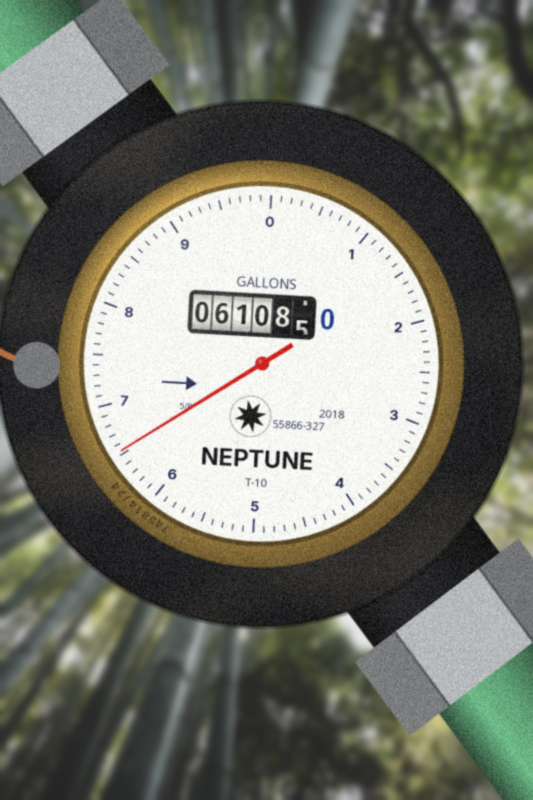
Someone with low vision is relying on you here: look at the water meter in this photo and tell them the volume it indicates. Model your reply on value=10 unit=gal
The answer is value=610846.5 unit=gal
